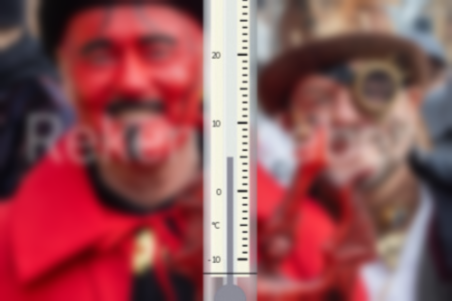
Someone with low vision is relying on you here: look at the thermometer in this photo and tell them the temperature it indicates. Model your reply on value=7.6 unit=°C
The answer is value=5 unit=°C
